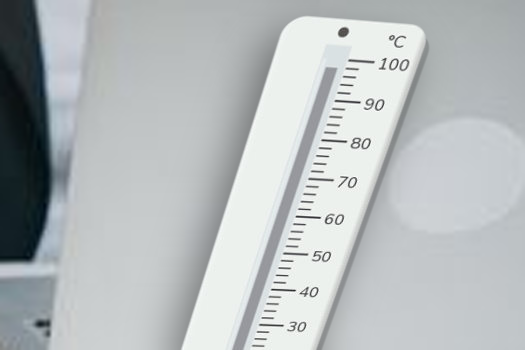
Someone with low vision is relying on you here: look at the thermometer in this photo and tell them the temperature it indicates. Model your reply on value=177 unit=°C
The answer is value=98 unit=°C
